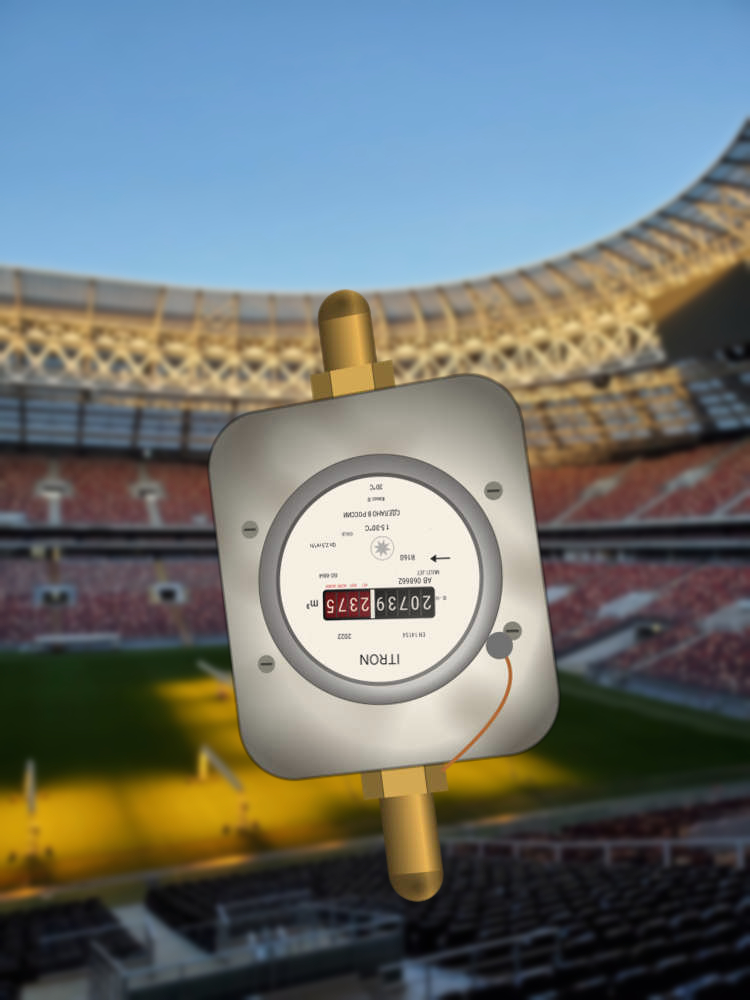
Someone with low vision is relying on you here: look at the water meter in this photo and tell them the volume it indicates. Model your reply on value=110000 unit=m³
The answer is value=20739.2375 unit=m³
